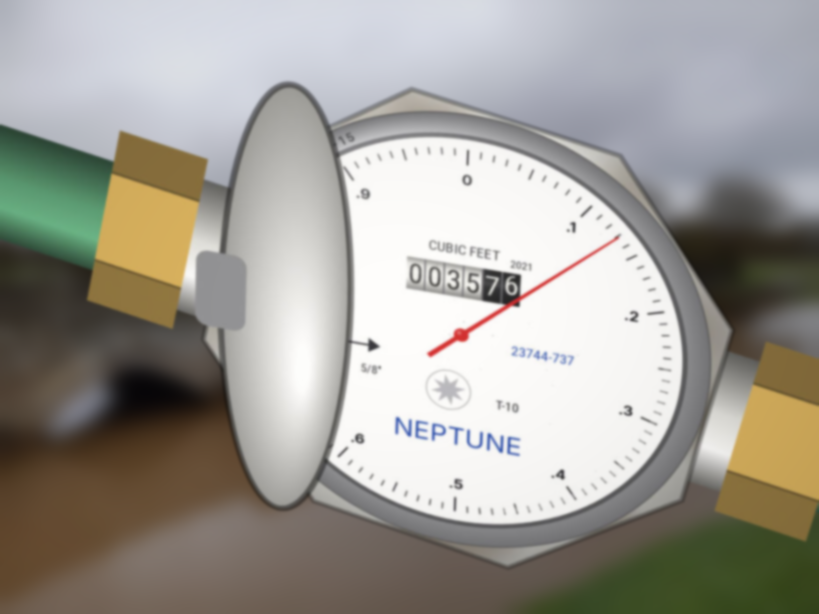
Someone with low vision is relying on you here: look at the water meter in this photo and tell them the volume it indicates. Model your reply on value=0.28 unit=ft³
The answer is value=3576.13 unit=ft³
